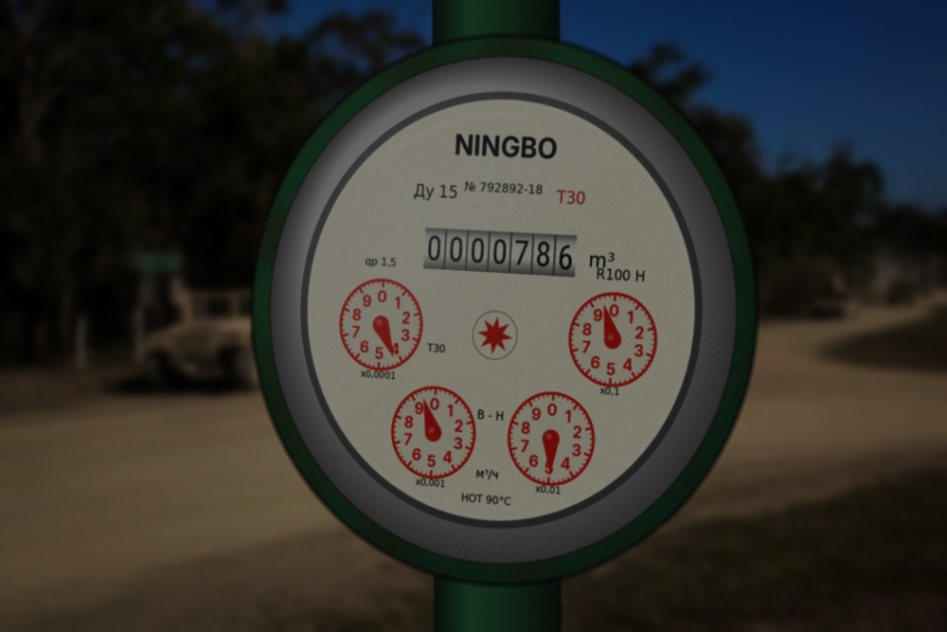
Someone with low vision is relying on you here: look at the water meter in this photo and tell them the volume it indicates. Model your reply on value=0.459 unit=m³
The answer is value=785.9494 unit=m³
